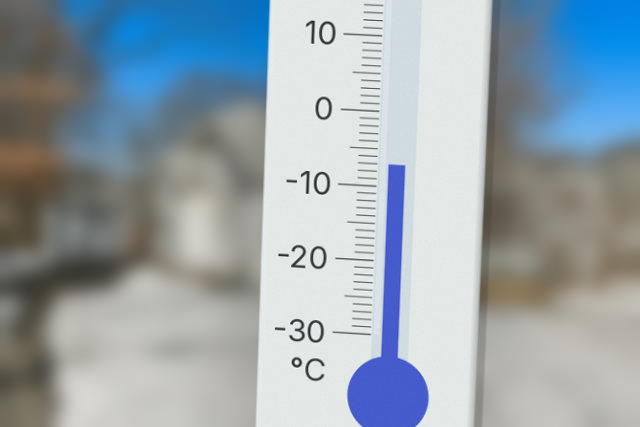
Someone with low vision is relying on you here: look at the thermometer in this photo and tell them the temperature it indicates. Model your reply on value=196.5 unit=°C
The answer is value=-7 unit=°C
